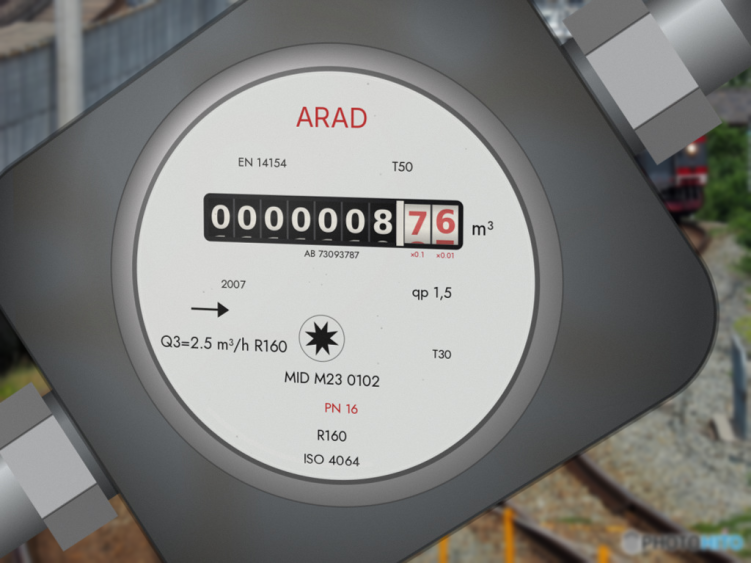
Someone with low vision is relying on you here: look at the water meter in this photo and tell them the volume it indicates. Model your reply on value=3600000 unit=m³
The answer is value=8.76 unit=m³
